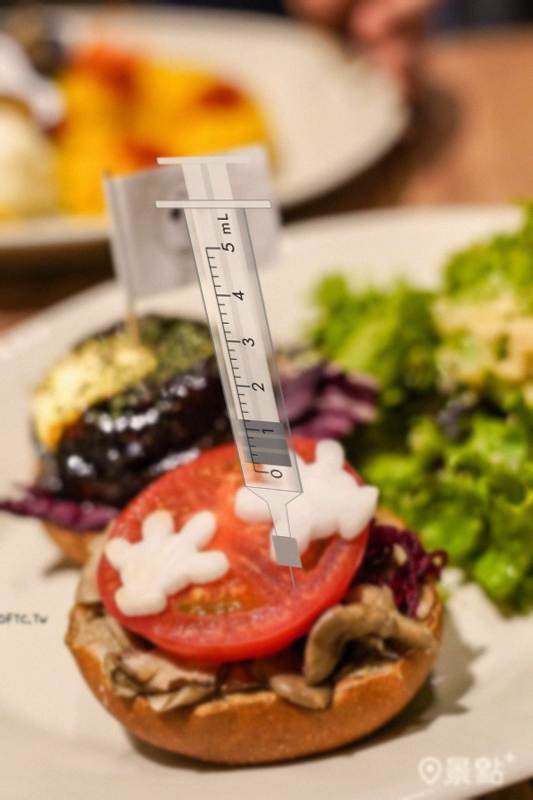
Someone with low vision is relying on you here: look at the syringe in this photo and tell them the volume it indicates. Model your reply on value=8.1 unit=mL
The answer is value=0.2 unit=mL
